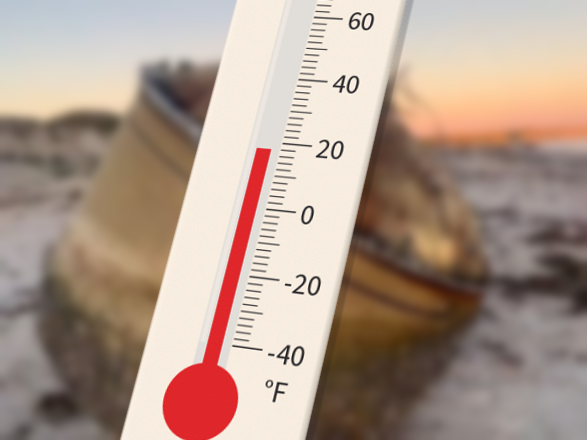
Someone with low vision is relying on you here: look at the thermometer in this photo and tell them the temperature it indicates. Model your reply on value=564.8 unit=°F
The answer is value=18 unit=°F
